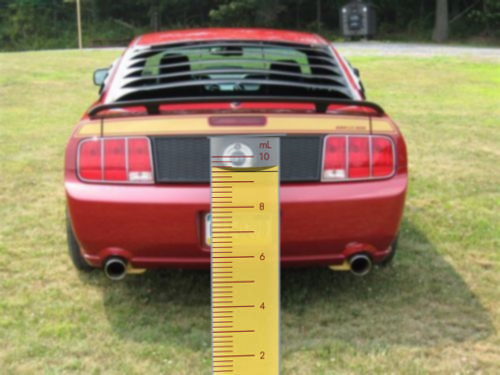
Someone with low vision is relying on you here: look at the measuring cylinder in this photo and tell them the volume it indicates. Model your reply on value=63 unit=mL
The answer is value=9.4 unit=mL
